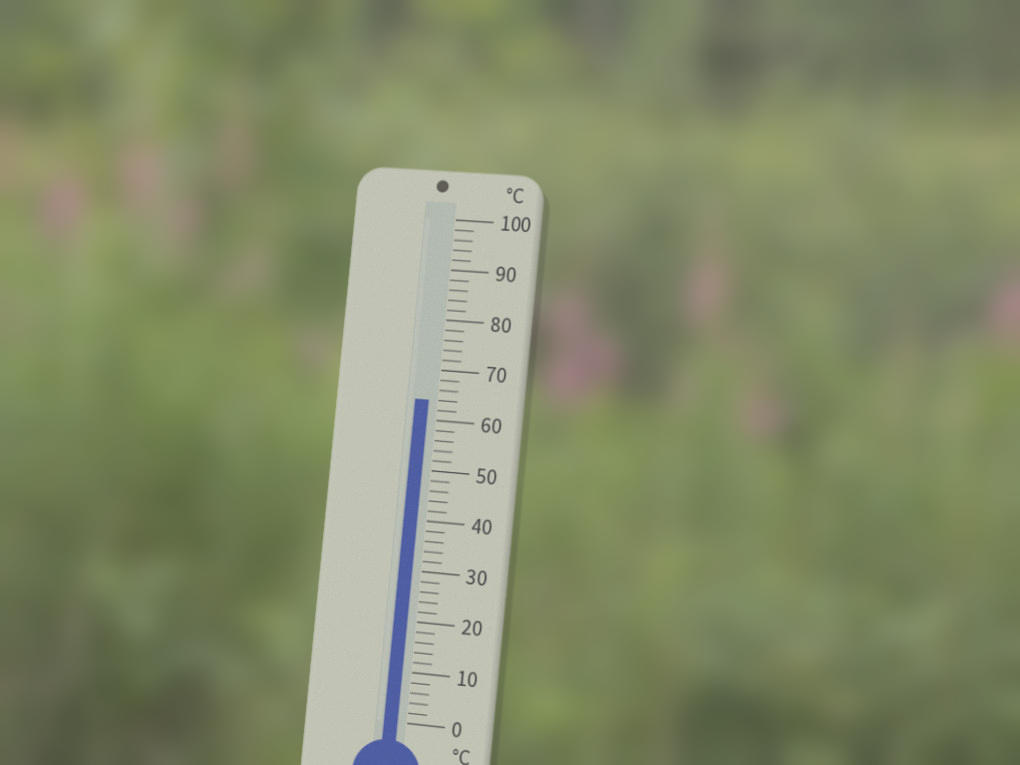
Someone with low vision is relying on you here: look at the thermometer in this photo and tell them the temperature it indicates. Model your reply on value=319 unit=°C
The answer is value=64 unit=°C
